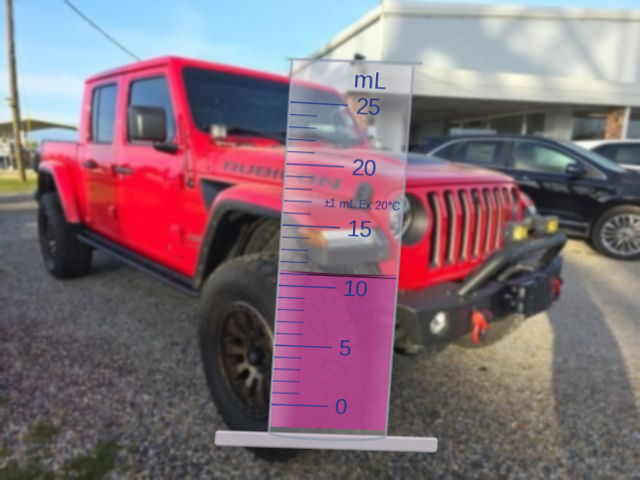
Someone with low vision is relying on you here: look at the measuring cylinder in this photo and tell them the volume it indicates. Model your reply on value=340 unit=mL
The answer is value=11 unit=mL
